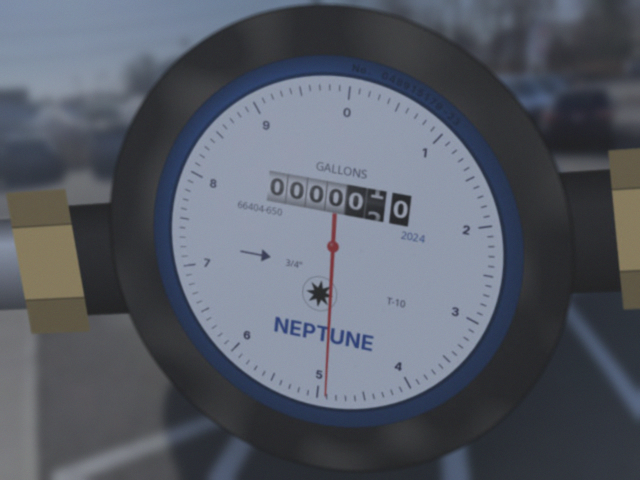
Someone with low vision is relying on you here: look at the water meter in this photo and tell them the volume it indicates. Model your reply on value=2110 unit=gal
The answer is value=14.9 unit=gal
